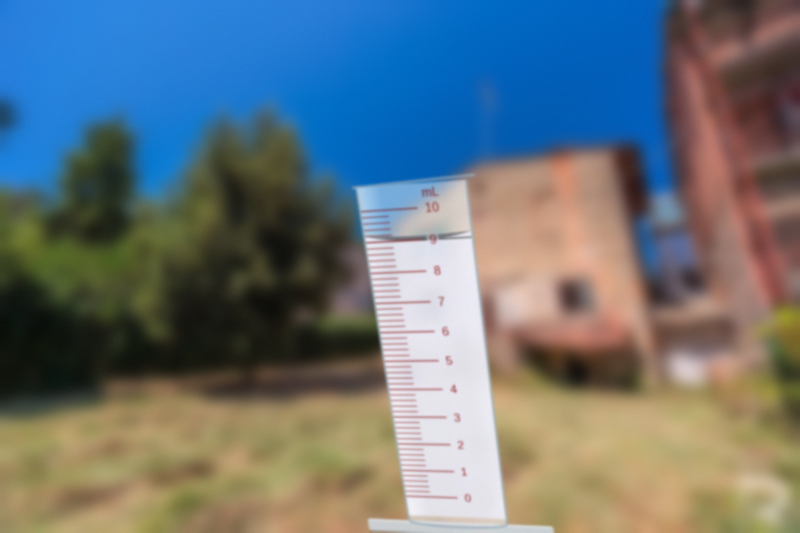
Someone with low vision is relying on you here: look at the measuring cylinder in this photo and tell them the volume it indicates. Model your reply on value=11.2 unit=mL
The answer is value=9 unit=mL
